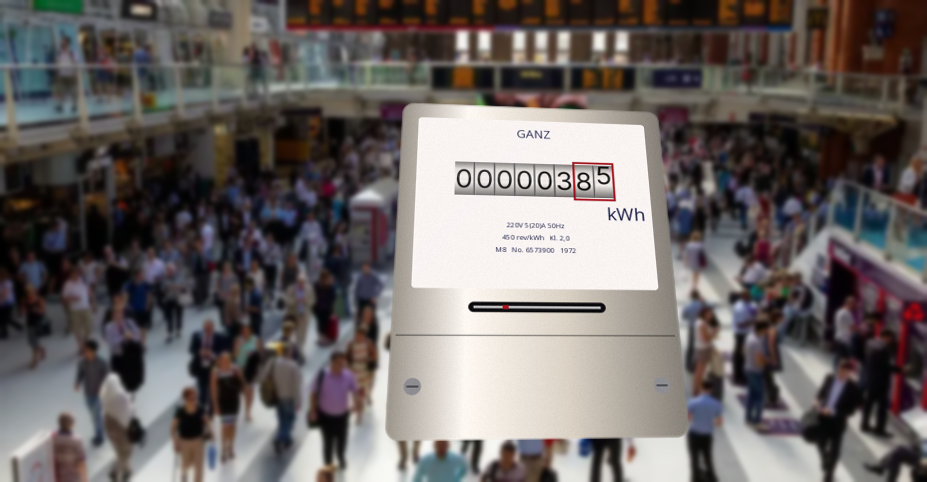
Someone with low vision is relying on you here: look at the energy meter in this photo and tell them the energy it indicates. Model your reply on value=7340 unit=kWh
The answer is value=3.85 unit=kWh
